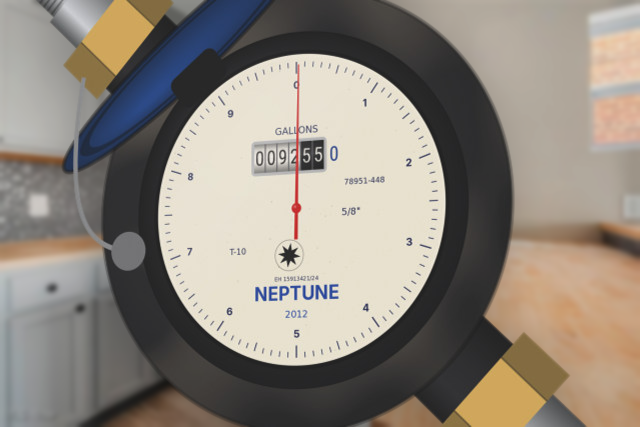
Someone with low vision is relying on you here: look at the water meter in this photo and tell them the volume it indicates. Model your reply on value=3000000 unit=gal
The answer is value=92550.0 unit=gal
